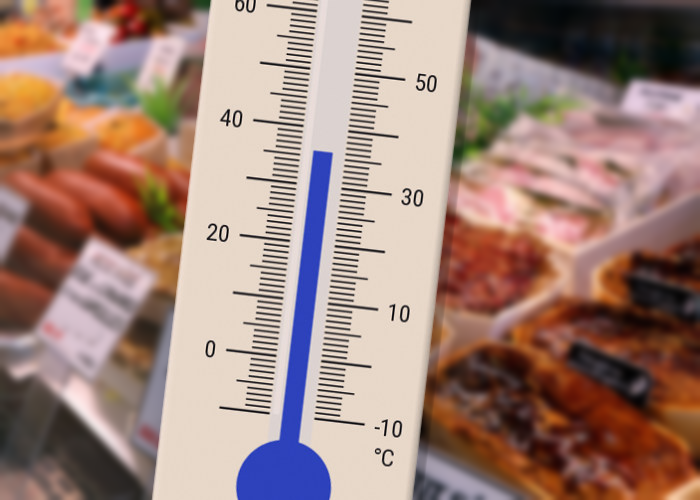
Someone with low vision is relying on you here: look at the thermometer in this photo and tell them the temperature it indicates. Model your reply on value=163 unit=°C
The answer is value=36 unit=°C
